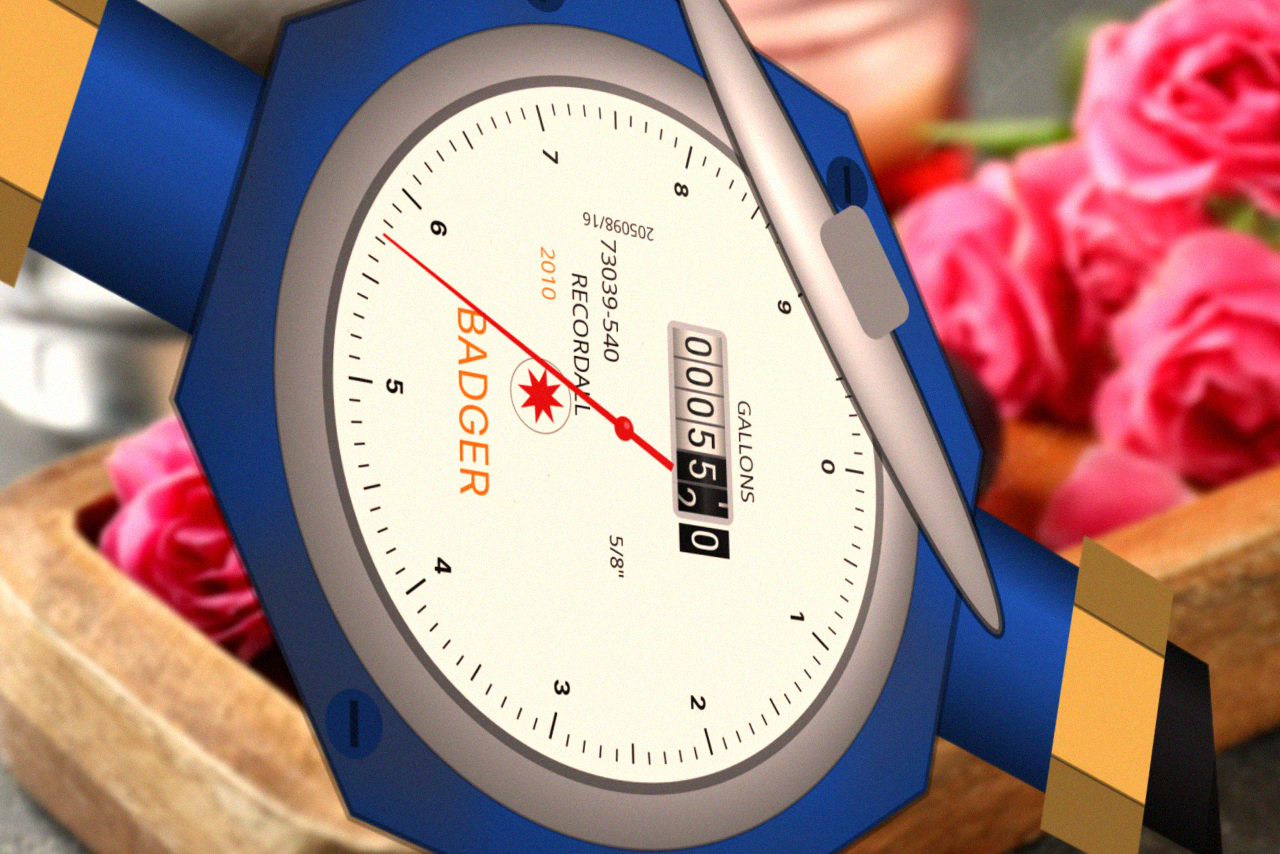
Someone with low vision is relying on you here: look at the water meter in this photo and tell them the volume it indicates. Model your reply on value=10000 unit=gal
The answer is value=5515.7 unit=gal
